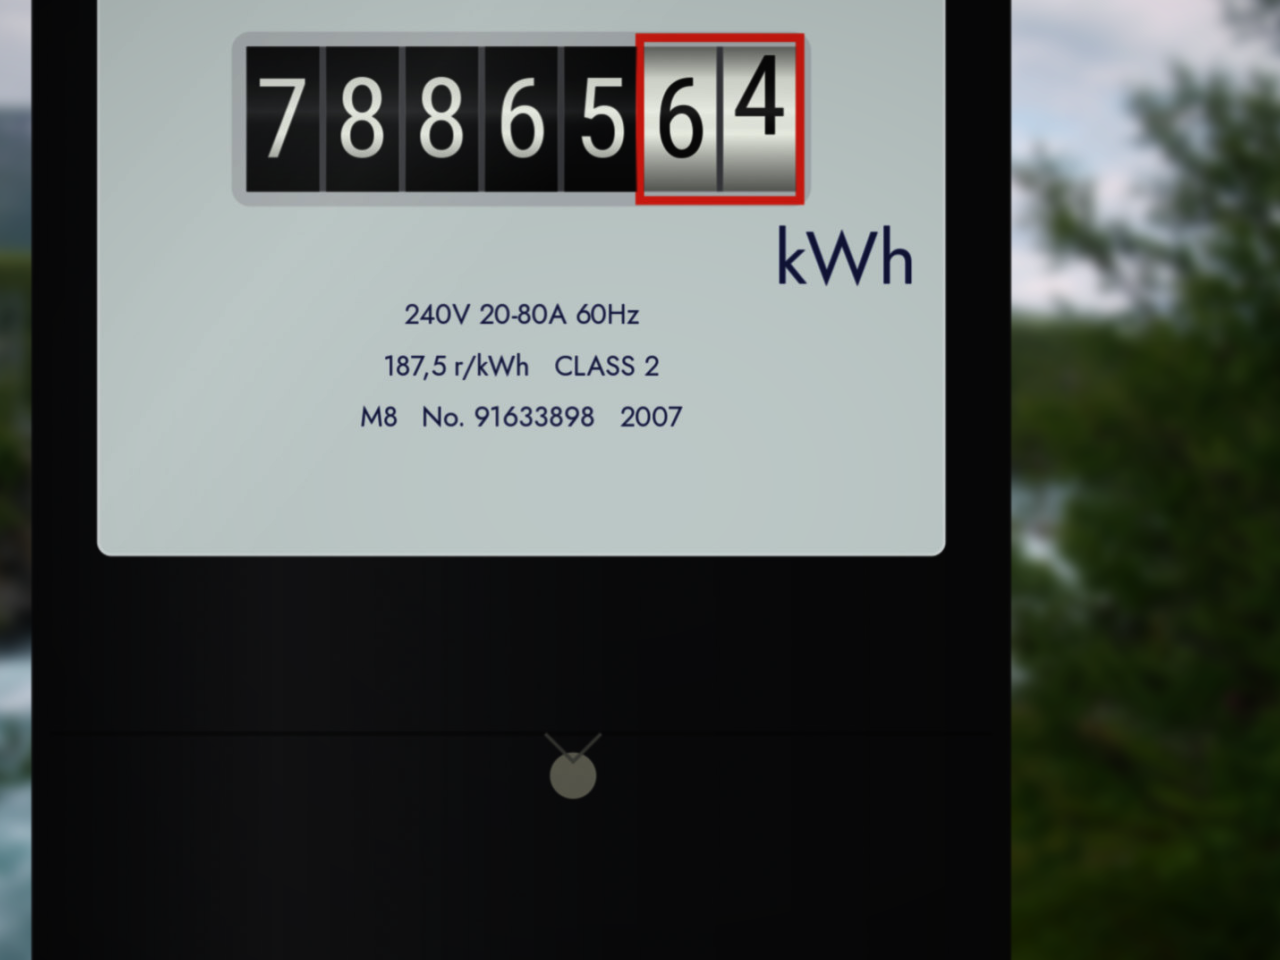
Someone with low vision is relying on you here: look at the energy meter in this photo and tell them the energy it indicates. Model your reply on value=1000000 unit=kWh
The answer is value=78865.64 unit=kWh
